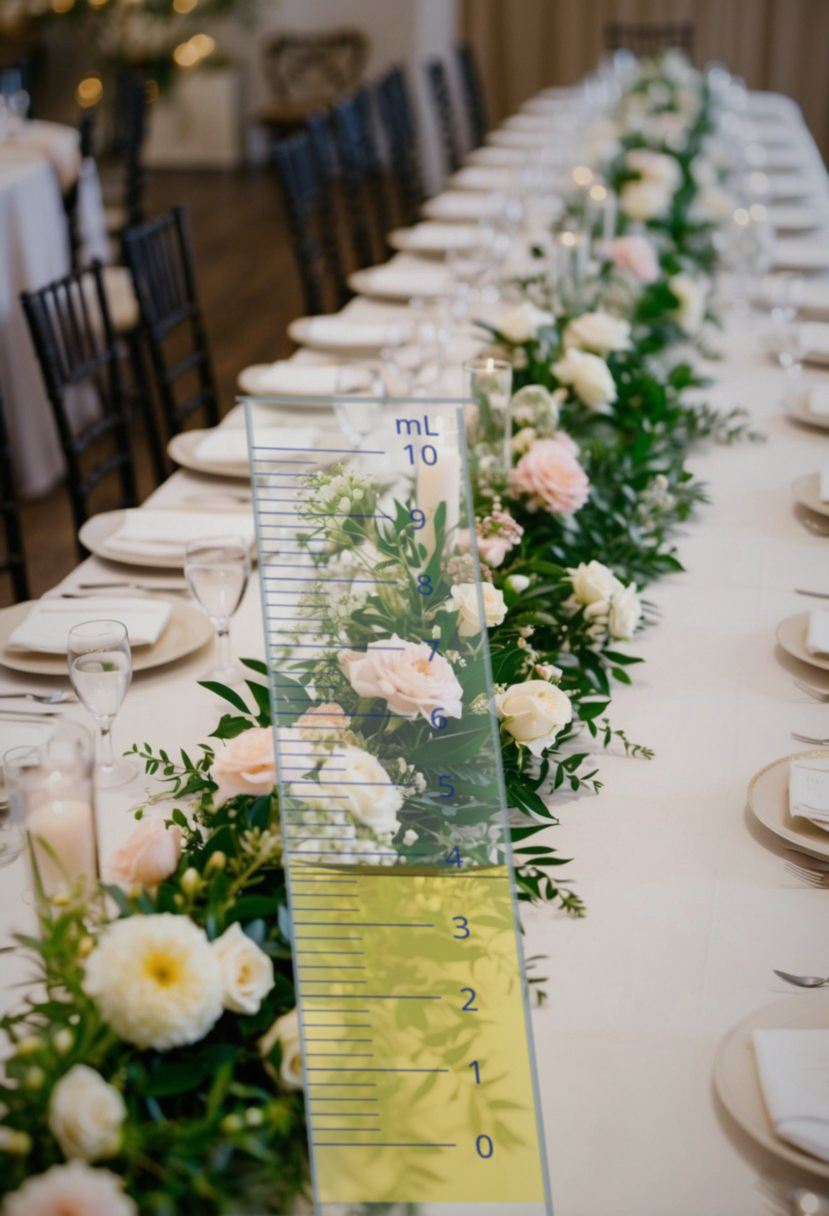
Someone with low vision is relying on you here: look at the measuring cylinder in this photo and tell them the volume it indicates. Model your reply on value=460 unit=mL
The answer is value=3.7 unit=mL
